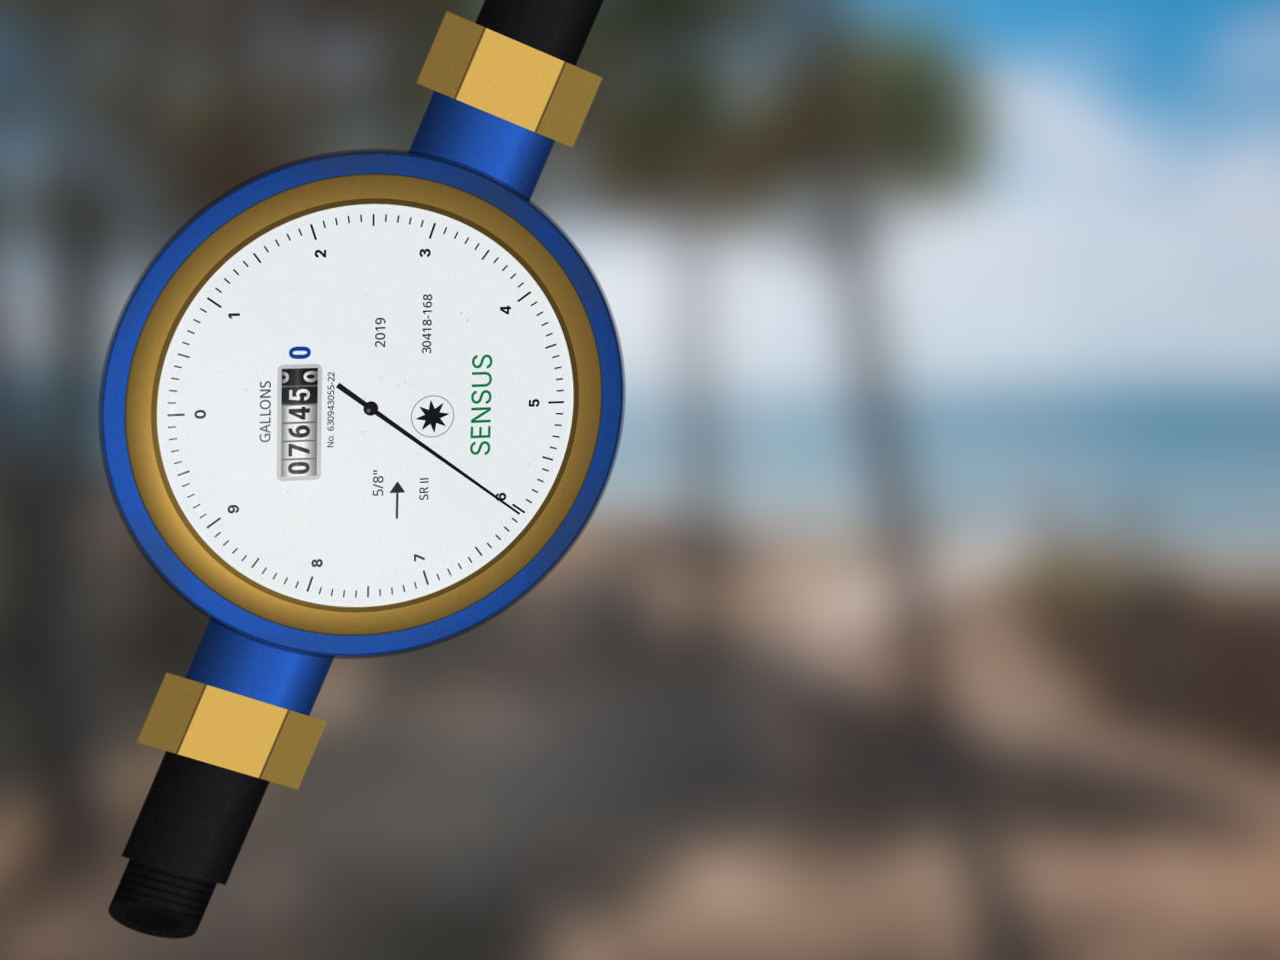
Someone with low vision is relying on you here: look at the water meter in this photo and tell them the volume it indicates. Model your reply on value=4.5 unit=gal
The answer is value=764586.0 unit=gal
